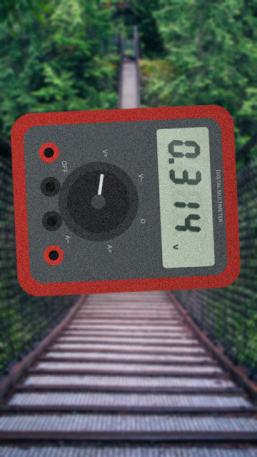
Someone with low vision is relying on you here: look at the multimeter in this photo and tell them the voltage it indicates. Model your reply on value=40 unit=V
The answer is value=0.314 unit=V
